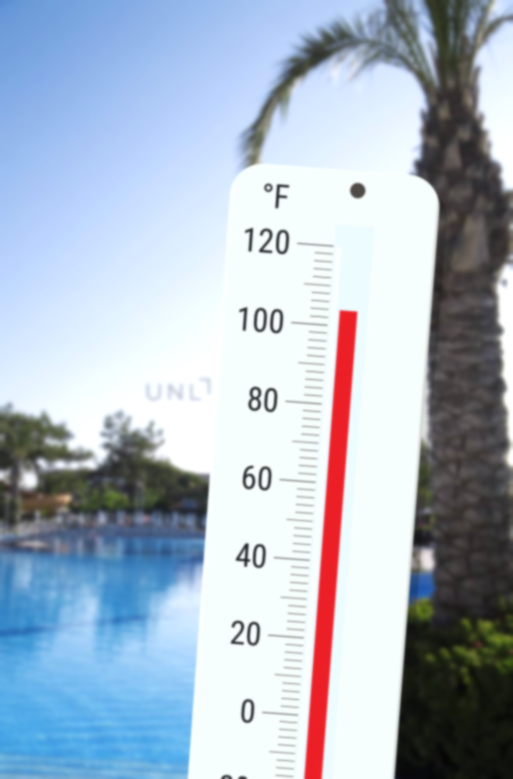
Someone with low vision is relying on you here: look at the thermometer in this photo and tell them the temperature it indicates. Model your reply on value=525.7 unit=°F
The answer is value=104 unit=°F
